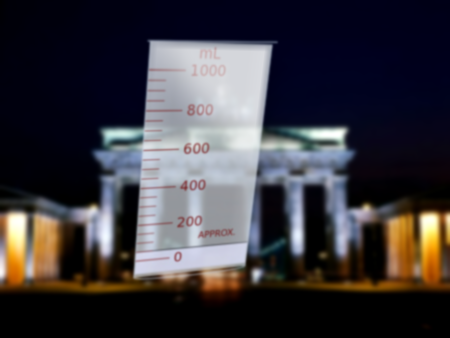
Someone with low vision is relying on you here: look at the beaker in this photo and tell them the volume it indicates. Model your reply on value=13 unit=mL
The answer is value=50 unit=mL
